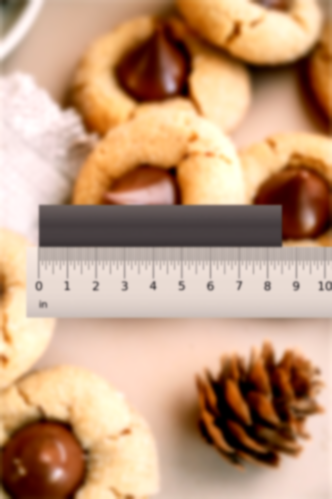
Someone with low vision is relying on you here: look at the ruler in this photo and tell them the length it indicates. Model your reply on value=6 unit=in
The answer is value=8.5 unit=in
